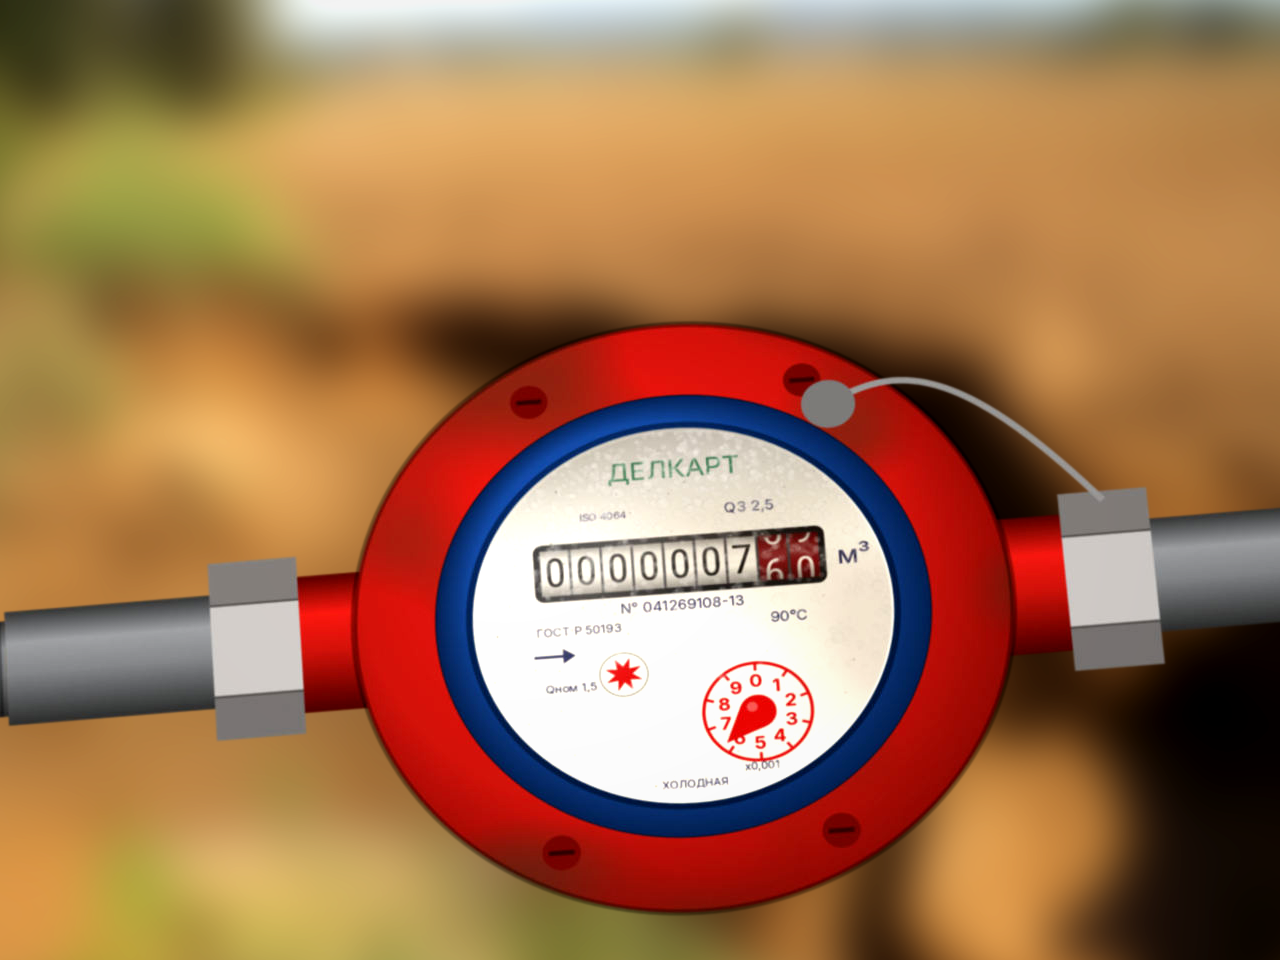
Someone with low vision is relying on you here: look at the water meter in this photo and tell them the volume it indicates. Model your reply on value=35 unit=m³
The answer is value=7.596 unit=m³
